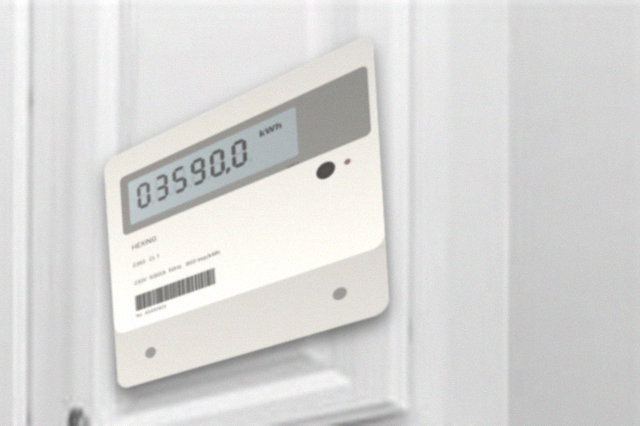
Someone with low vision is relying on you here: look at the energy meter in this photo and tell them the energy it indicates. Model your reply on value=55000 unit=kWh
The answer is value=3590.0 unit=kWh
